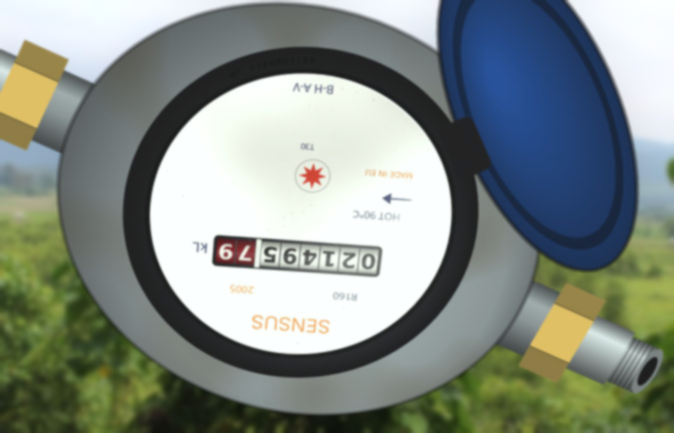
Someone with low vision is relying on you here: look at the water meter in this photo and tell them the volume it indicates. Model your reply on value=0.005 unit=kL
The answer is value=21495.79 unit=kL
